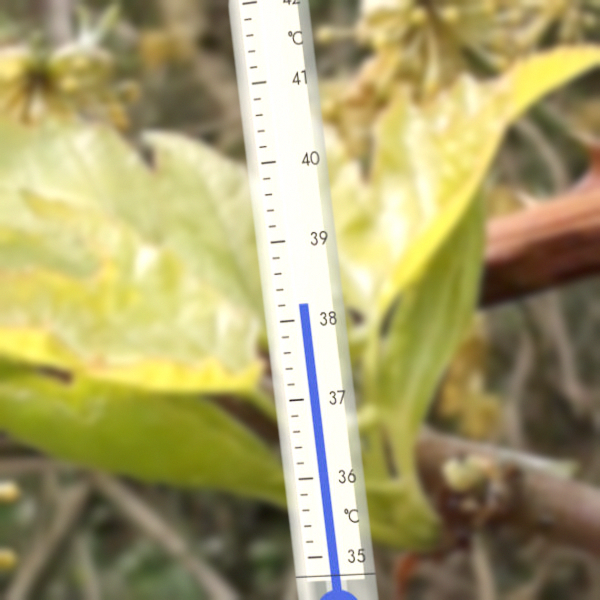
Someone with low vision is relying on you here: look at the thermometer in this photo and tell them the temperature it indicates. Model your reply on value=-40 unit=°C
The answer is value=38.2 unit=°C
